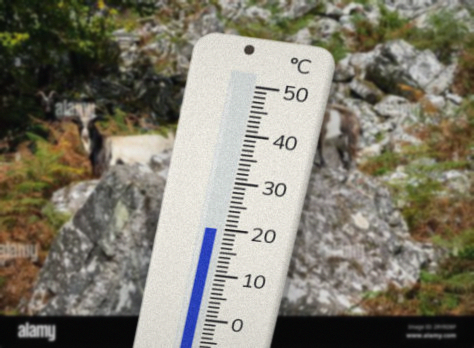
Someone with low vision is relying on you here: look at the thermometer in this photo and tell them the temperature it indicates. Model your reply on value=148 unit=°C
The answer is value=20 unit=°C
